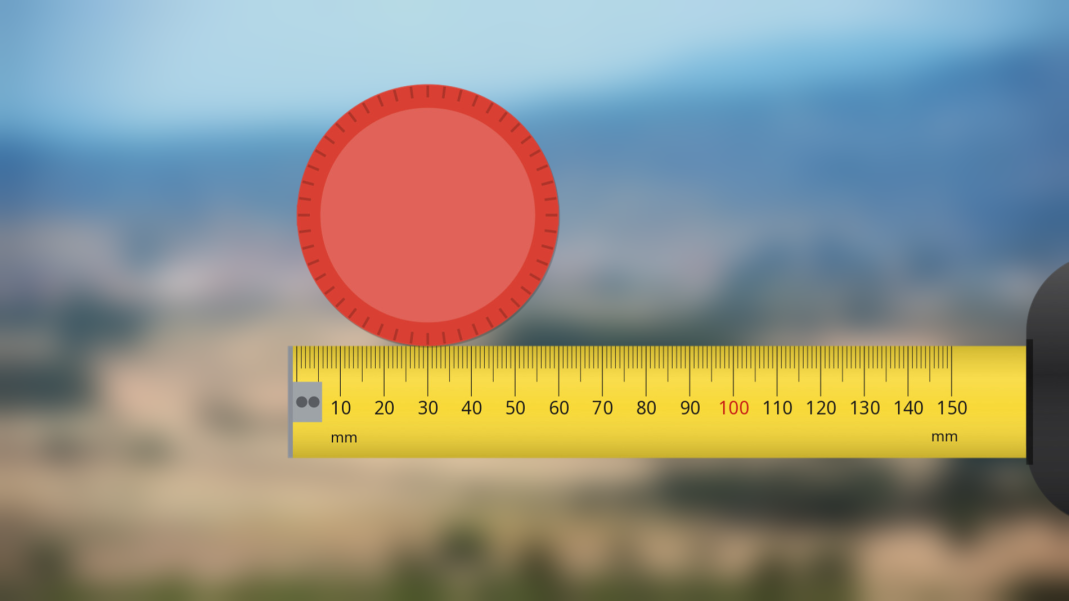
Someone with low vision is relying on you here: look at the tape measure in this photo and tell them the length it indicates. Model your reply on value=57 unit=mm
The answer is value=60 unit=mm
